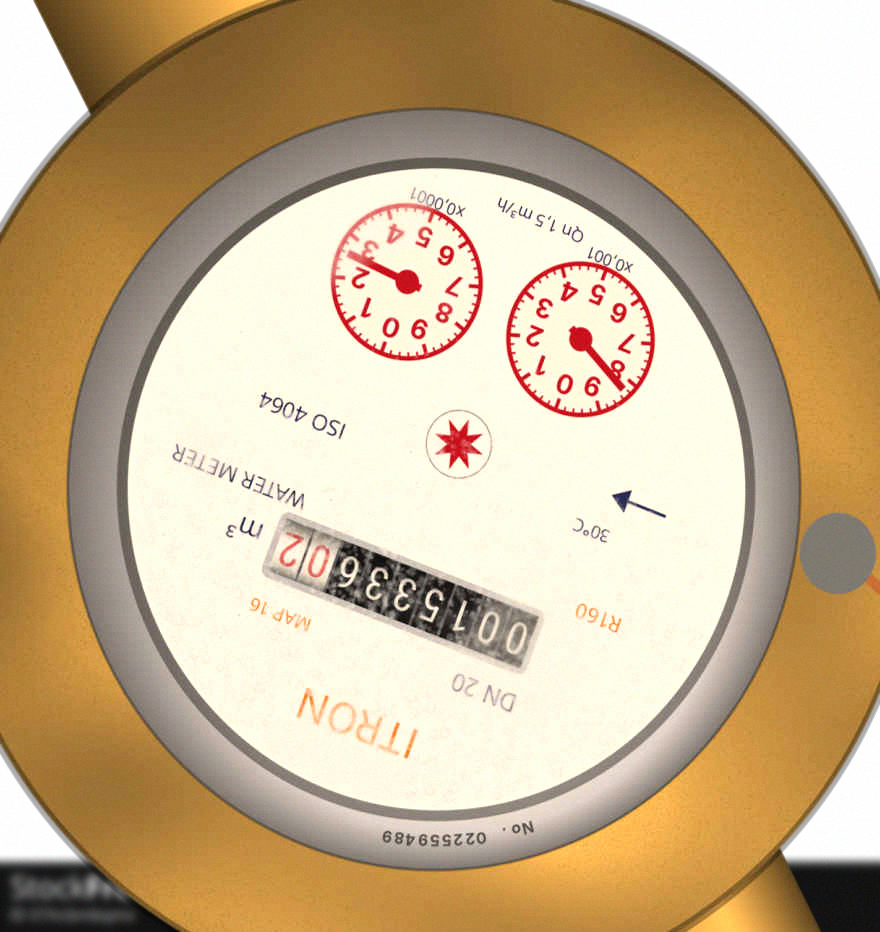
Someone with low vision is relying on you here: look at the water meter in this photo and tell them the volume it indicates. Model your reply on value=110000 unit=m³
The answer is value=15336.0282 unit=m³
